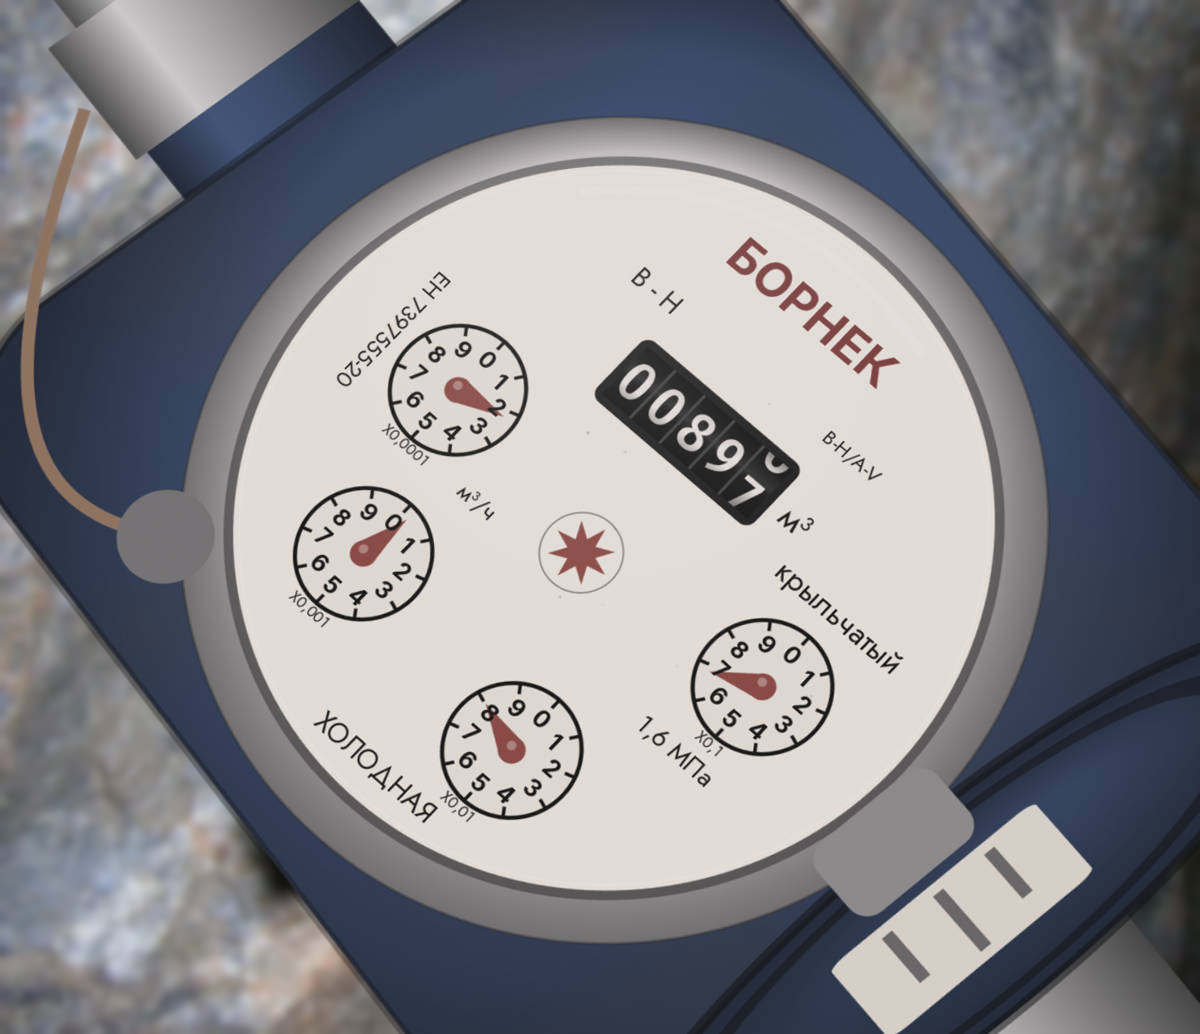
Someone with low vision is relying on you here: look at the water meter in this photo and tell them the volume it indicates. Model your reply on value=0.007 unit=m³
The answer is value=896.6802 unit=m³
